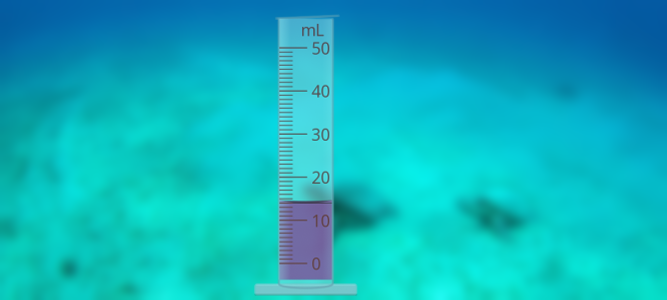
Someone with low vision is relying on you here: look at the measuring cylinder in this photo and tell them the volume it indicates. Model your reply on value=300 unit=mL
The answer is value=14 unit=mL
